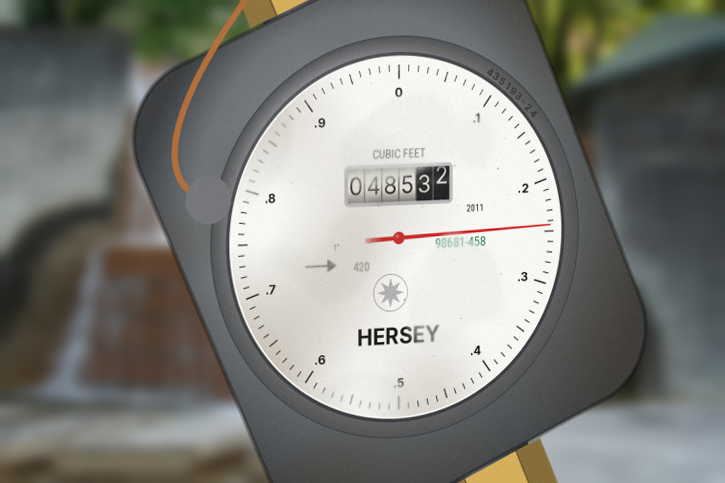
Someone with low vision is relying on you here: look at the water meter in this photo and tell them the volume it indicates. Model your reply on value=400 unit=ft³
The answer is value=48532.24 unit=ft³
